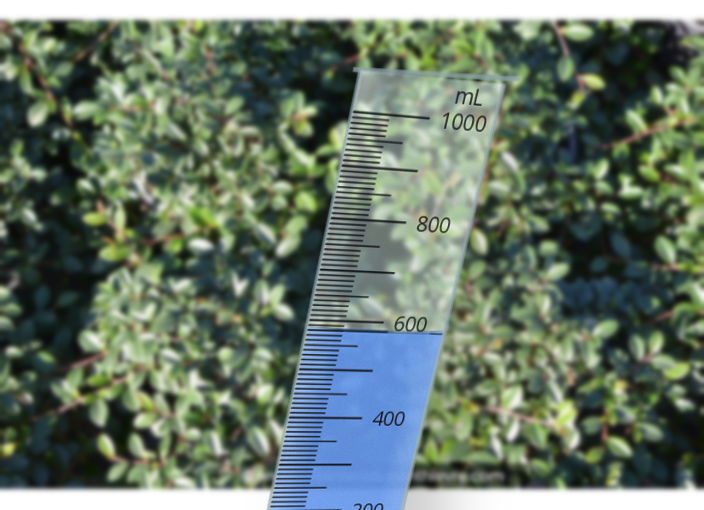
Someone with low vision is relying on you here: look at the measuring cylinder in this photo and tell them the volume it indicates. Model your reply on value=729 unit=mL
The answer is value=580 unit=mL
